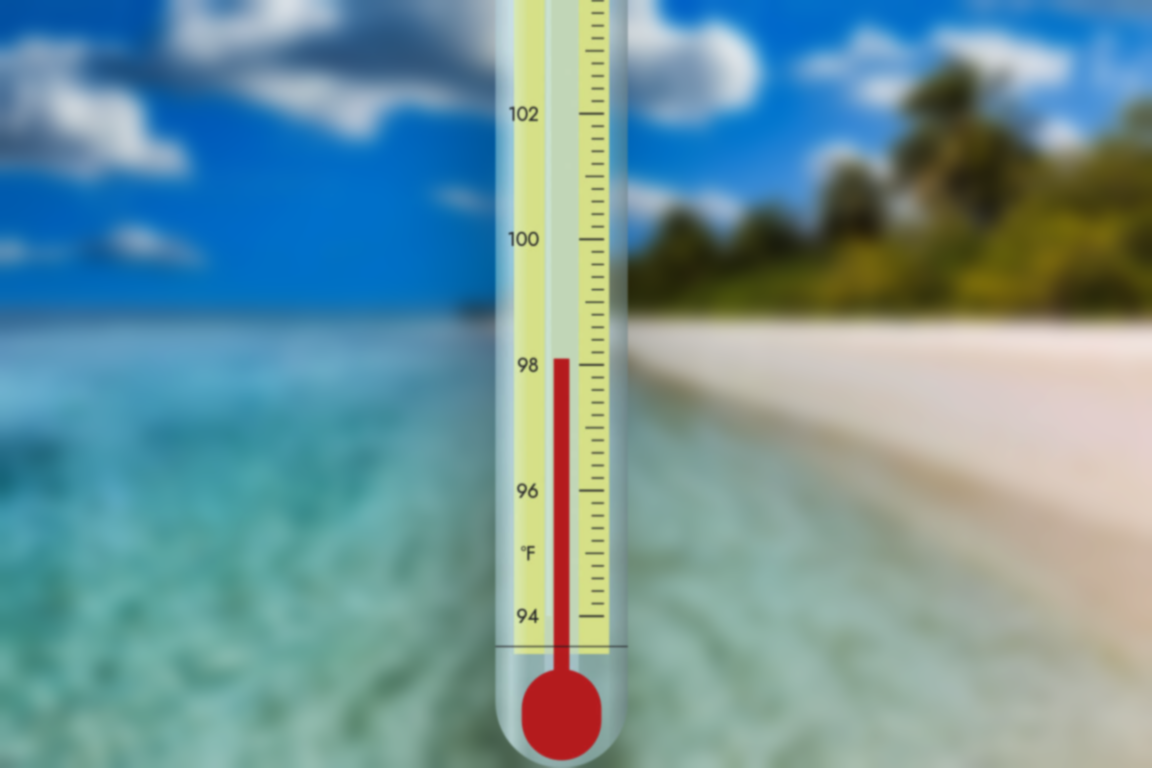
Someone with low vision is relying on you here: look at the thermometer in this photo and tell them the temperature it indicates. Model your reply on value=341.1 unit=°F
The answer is value=98.1 unit=°F
